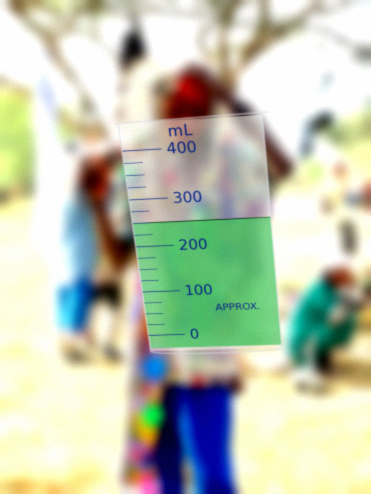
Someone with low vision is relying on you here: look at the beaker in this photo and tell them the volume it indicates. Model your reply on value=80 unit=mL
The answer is value=250 unit=mL
